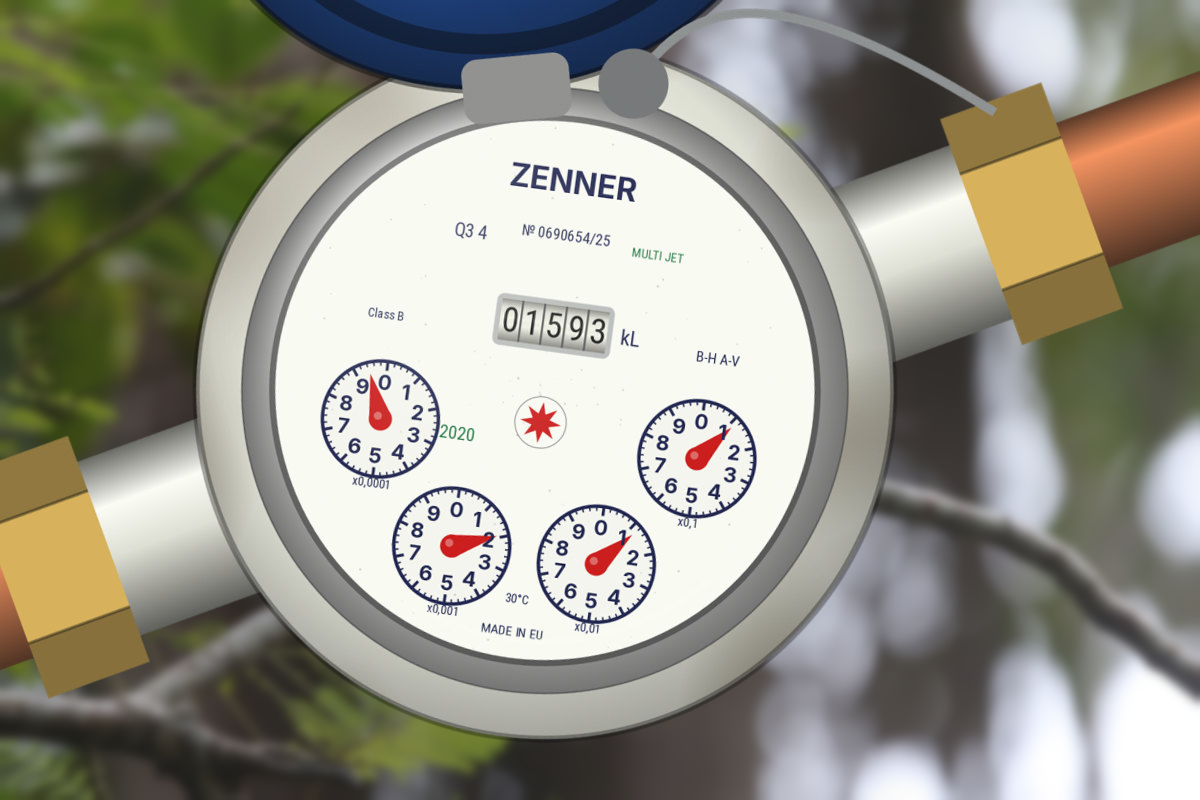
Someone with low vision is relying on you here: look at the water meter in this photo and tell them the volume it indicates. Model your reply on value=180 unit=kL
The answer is value=1593.1119 unit=kL
